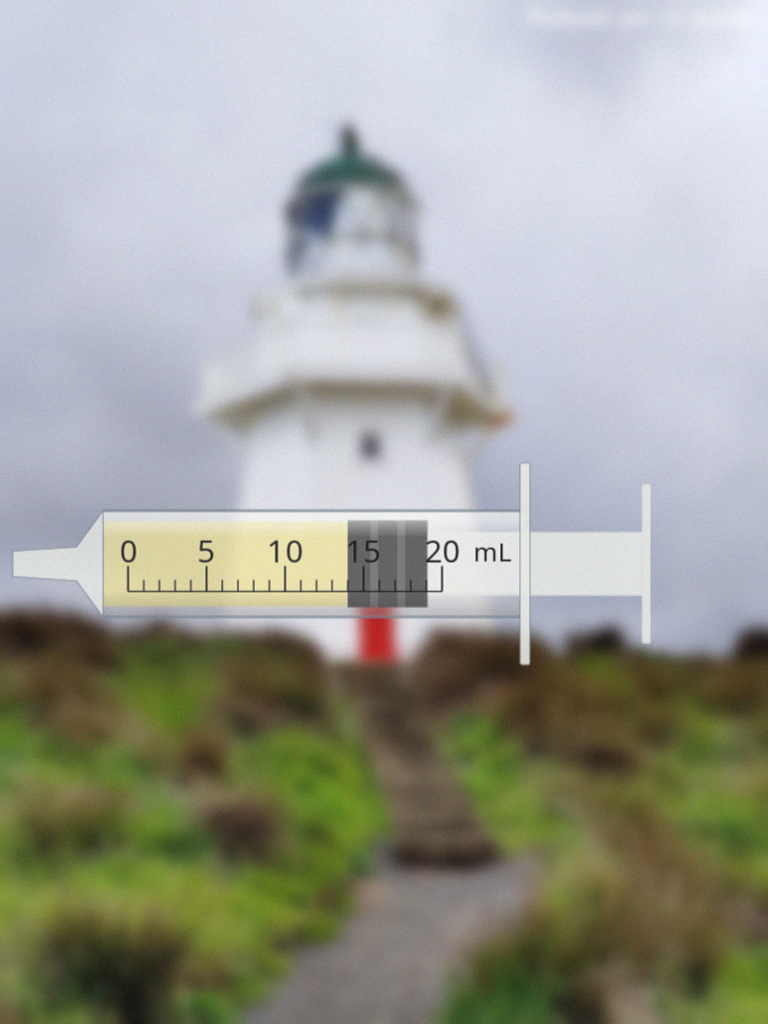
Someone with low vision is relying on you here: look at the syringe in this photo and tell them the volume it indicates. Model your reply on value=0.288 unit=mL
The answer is value=14 unit=mL
